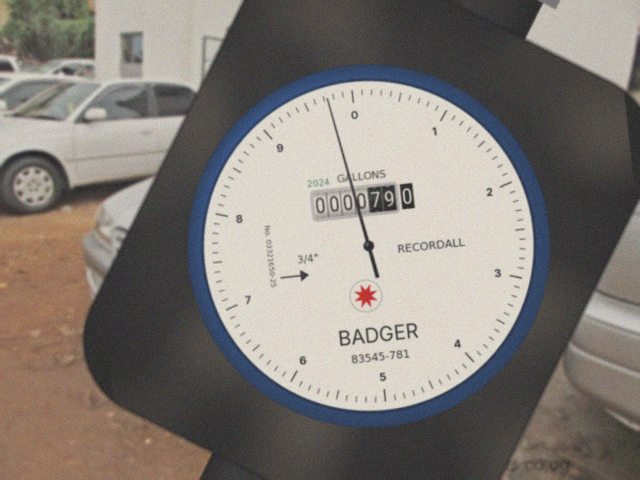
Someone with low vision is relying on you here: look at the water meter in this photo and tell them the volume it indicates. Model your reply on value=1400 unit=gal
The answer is value=789.7 unit=gal
